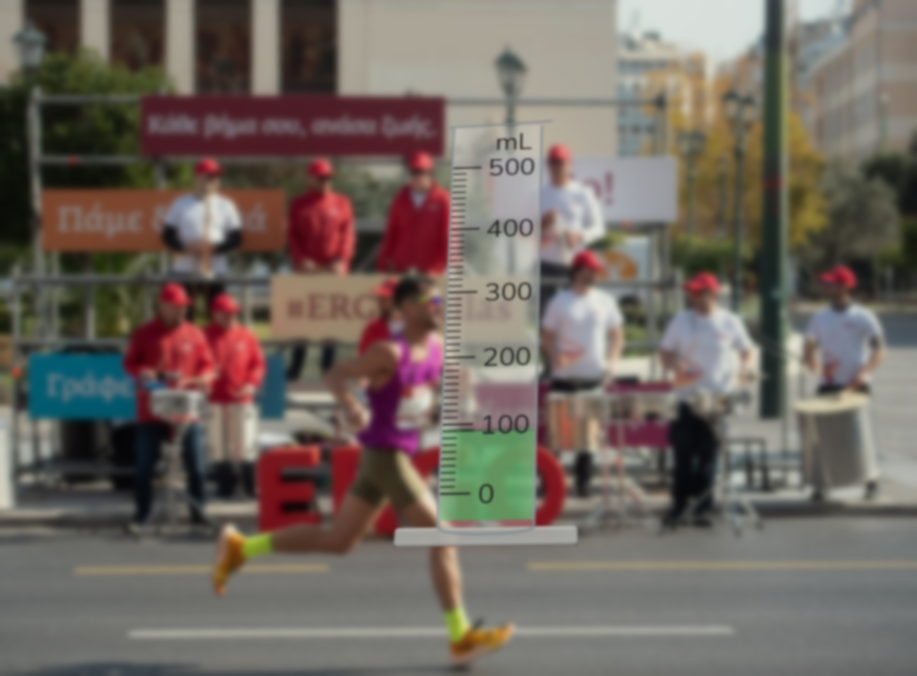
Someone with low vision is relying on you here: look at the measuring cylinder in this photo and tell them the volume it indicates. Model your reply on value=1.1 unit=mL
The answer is value=90 unit=mL
